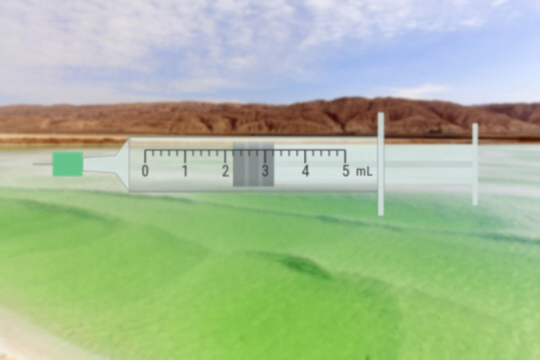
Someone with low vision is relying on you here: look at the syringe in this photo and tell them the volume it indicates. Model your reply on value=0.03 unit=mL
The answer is value=2.2 unit=mL
